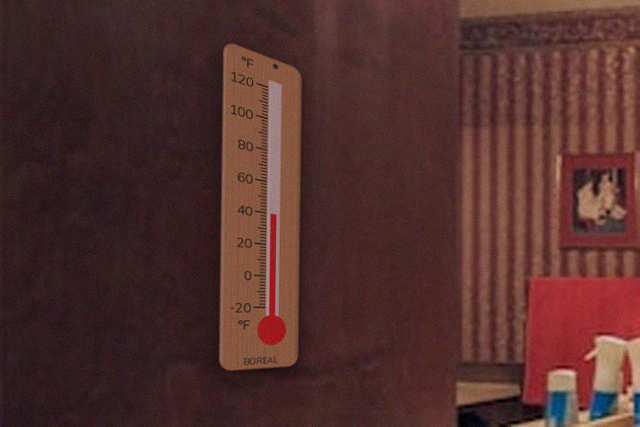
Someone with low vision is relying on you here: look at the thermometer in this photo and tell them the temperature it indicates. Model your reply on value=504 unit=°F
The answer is value=40 unit=°F
